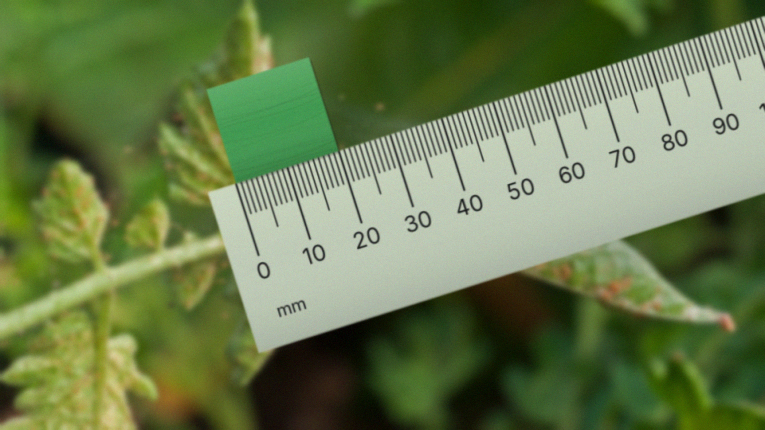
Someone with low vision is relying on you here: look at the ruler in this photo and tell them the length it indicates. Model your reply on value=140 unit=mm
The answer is value=20 unit=mm
